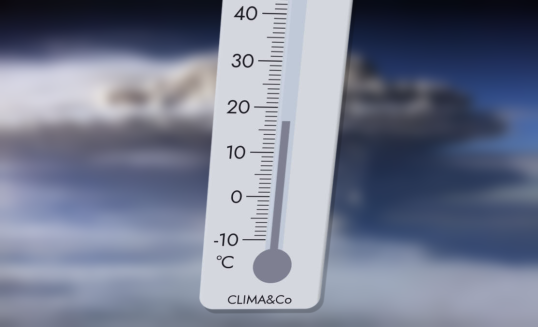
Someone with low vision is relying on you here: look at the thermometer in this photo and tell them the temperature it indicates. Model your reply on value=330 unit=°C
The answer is value=17 unit=°C
